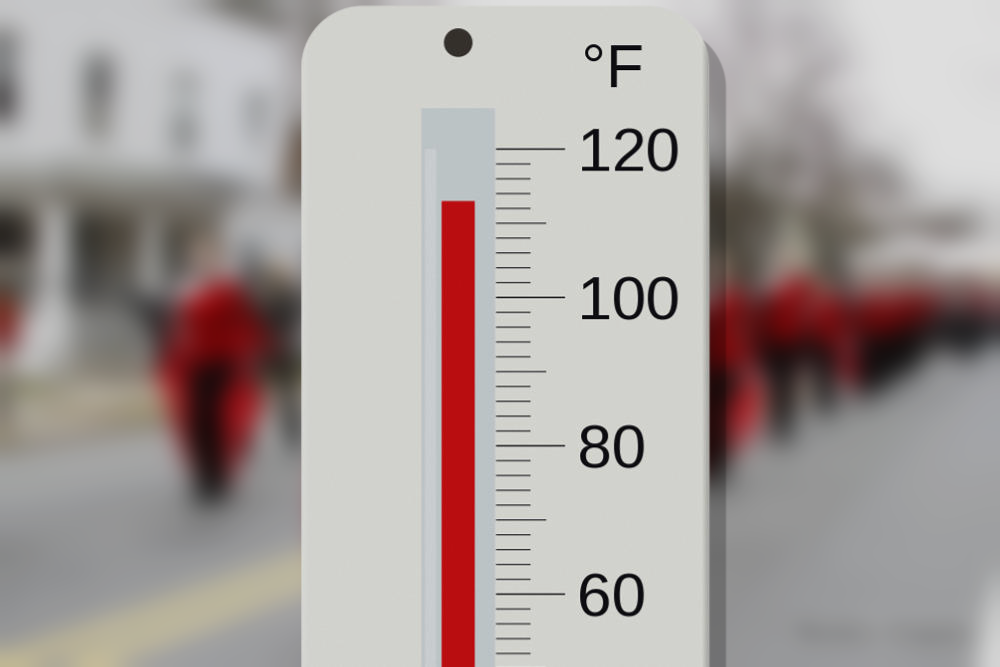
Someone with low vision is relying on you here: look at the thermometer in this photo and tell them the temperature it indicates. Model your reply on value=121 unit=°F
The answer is value=113 unit=°F
